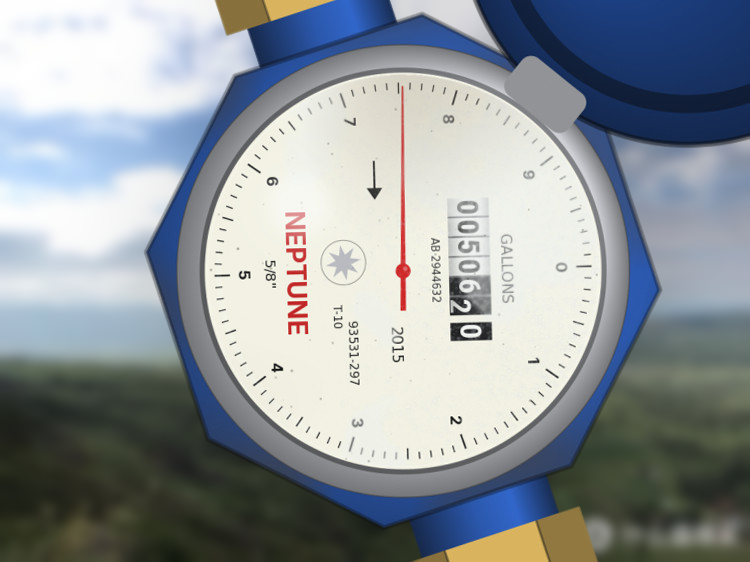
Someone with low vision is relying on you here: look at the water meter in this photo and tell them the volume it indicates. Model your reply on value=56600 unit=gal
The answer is value=50617.5 unit=gal
